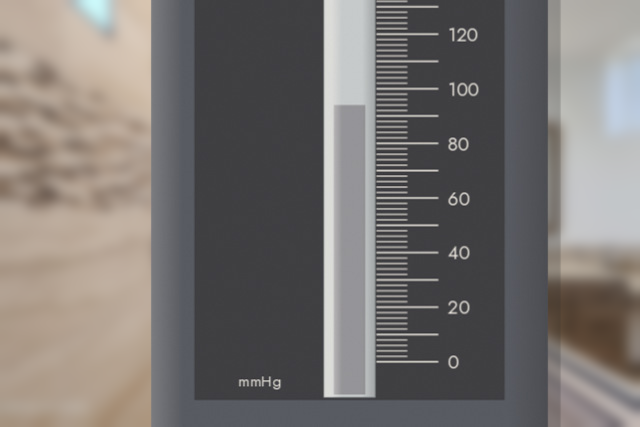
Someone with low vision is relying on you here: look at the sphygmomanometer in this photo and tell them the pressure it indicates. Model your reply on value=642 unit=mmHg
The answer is value=94 unit=mmHg
